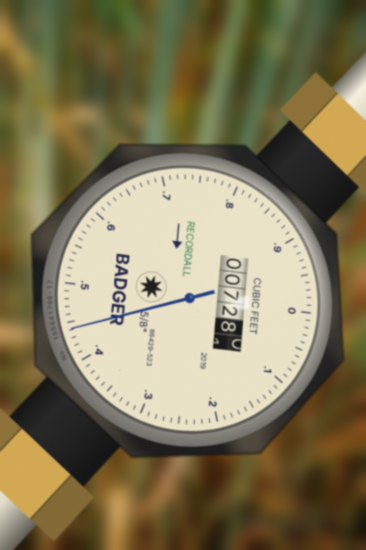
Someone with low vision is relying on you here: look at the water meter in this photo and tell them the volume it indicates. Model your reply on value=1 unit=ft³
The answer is value=7280.44 unit=ft³
